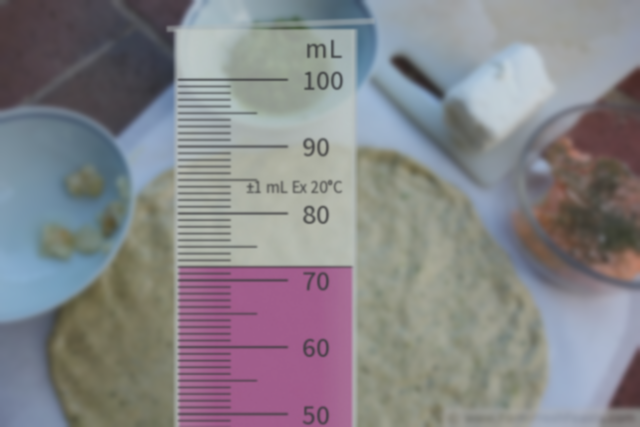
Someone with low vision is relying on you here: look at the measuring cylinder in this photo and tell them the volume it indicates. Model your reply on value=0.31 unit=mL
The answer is value=72 unit=mL
